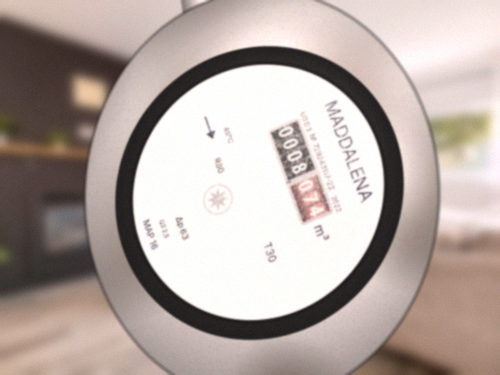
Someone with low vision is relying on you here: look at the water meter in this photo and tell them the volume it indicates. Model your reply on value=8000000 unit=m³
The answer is value=8.074 unit=m³
